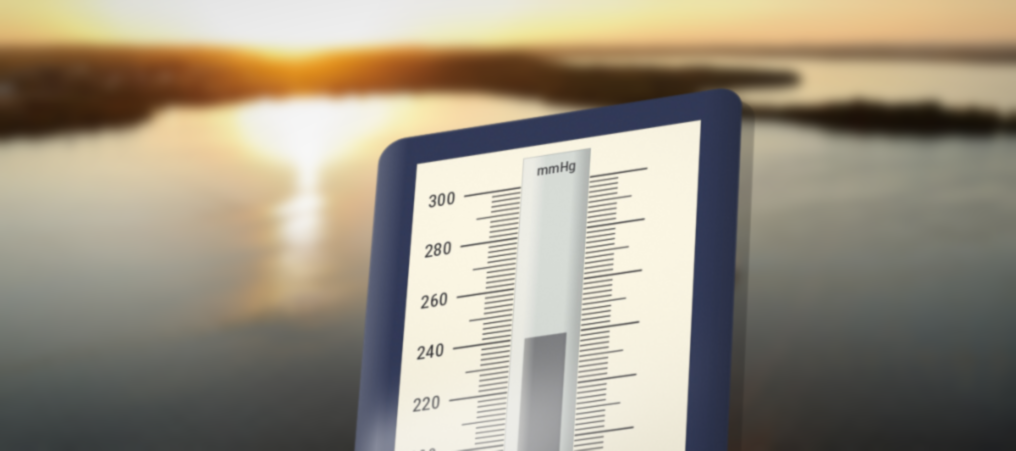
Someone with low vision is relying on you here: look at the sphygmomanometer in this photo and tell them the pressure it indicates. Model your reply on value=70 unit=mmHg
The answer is value=240 unit=mmHg
